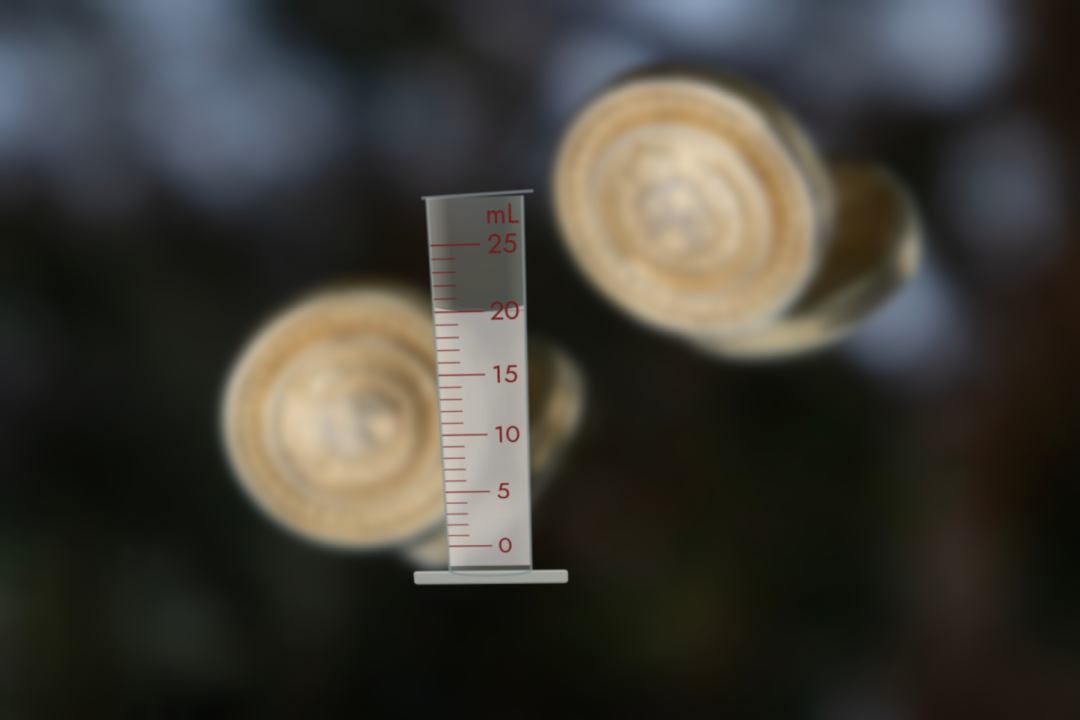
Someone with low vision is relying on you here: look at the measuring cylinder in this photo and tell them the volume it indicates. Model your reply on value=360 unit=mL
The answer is value=20 unit=mL
